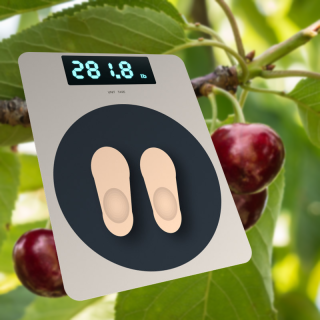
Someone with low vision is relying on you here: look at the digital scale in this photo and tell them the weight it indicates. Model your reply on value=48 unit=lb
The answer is value=281.8 unit=lb
